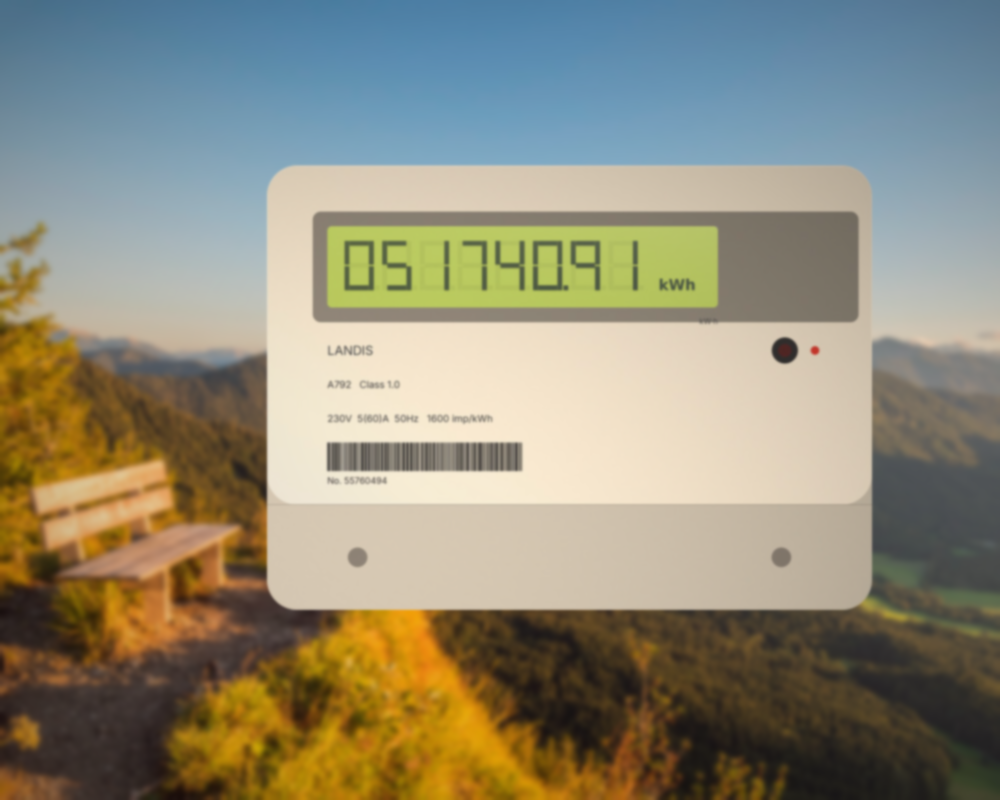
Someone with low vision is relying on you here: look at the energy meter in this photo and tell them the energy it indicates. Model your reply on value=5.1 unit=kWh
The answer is value=51740.91 unit=kWh
